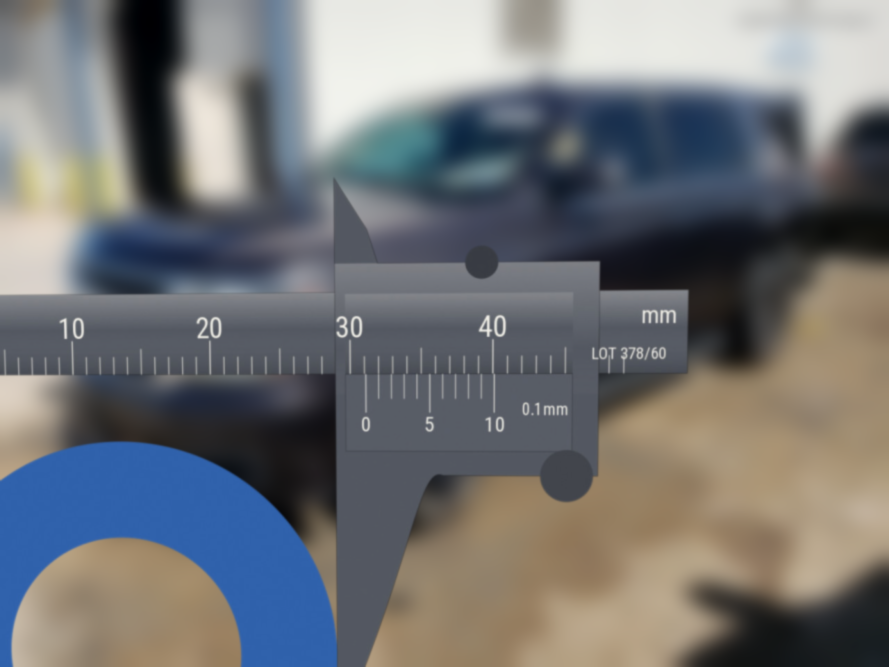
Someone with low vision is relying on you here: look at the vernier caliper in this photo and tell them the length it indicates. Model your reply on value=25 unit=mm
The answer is value=31.1 unit=mm
